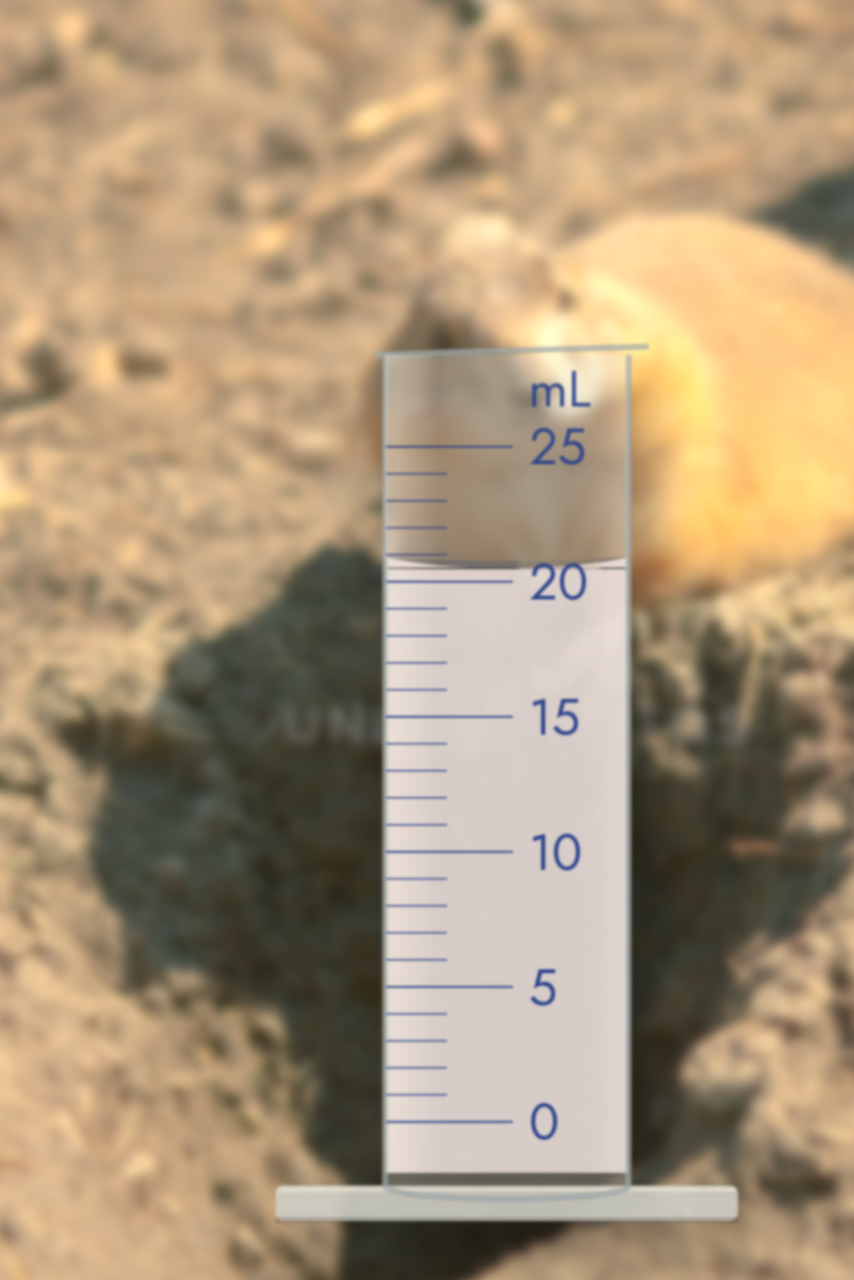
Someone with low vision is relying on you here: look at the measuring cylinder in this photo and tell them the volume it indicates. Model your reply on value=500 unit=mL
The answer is value=20.5 unit=mL
